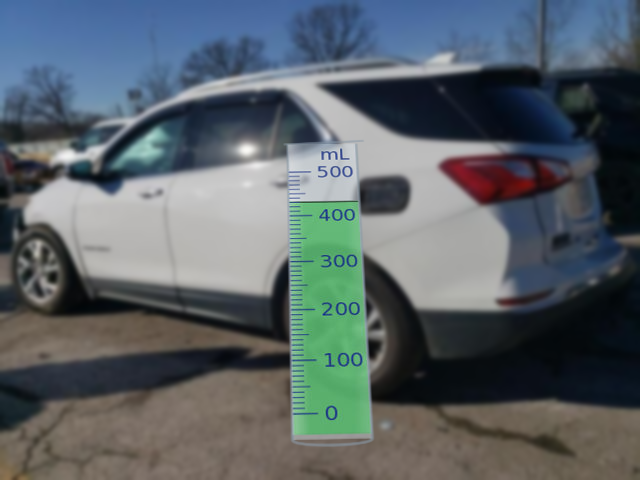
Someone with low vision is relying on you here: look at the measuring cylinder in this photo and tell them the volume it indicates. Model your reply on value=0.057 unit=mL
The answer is value=430 unit=mL
